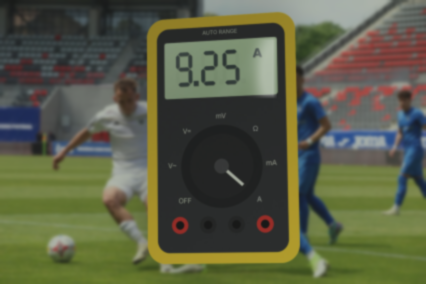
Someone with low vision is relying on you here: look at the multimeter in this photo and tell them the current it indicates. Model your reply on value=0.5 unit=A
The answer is value=9.25 unit=A
